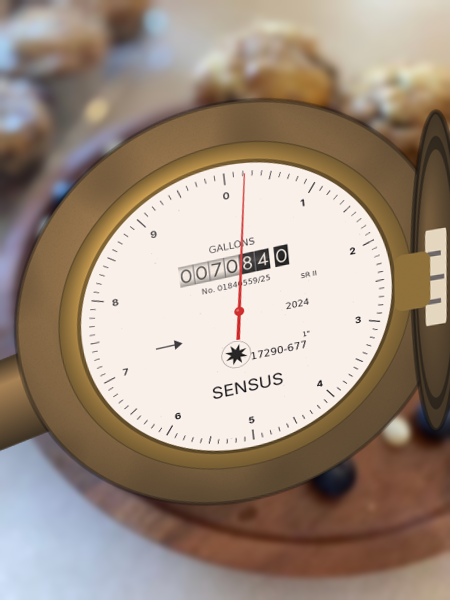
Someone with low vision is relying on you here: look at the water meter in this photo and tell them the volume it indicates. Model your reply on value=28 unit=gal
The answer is value=70840.2 unit=gal
